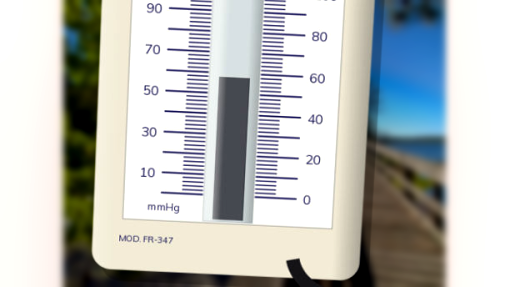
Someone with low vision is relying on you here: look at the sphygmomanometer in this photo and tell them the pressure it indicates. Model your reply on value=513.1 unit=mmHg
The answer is value=58 unit=mmHg
